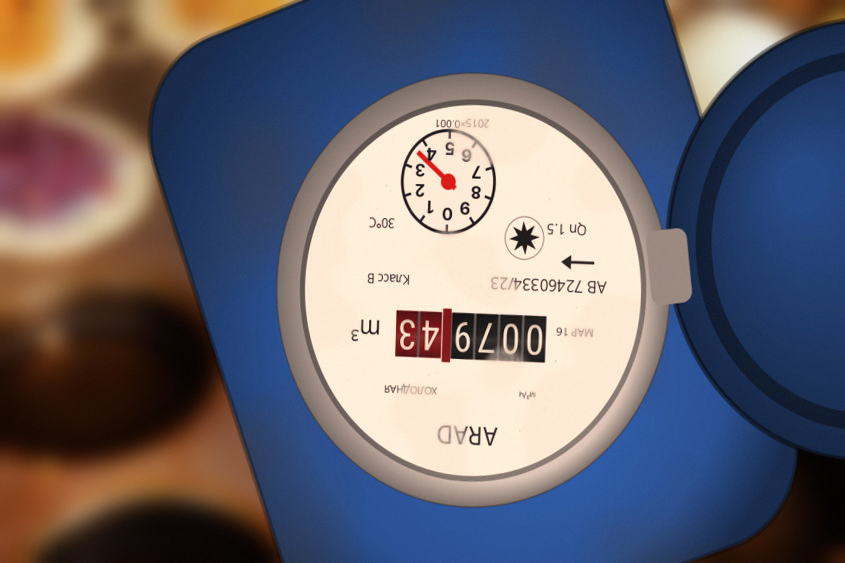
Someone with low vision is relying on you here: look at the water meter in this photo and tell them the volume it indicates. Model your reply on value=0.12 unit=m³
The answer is value=79.433 unit=m³
